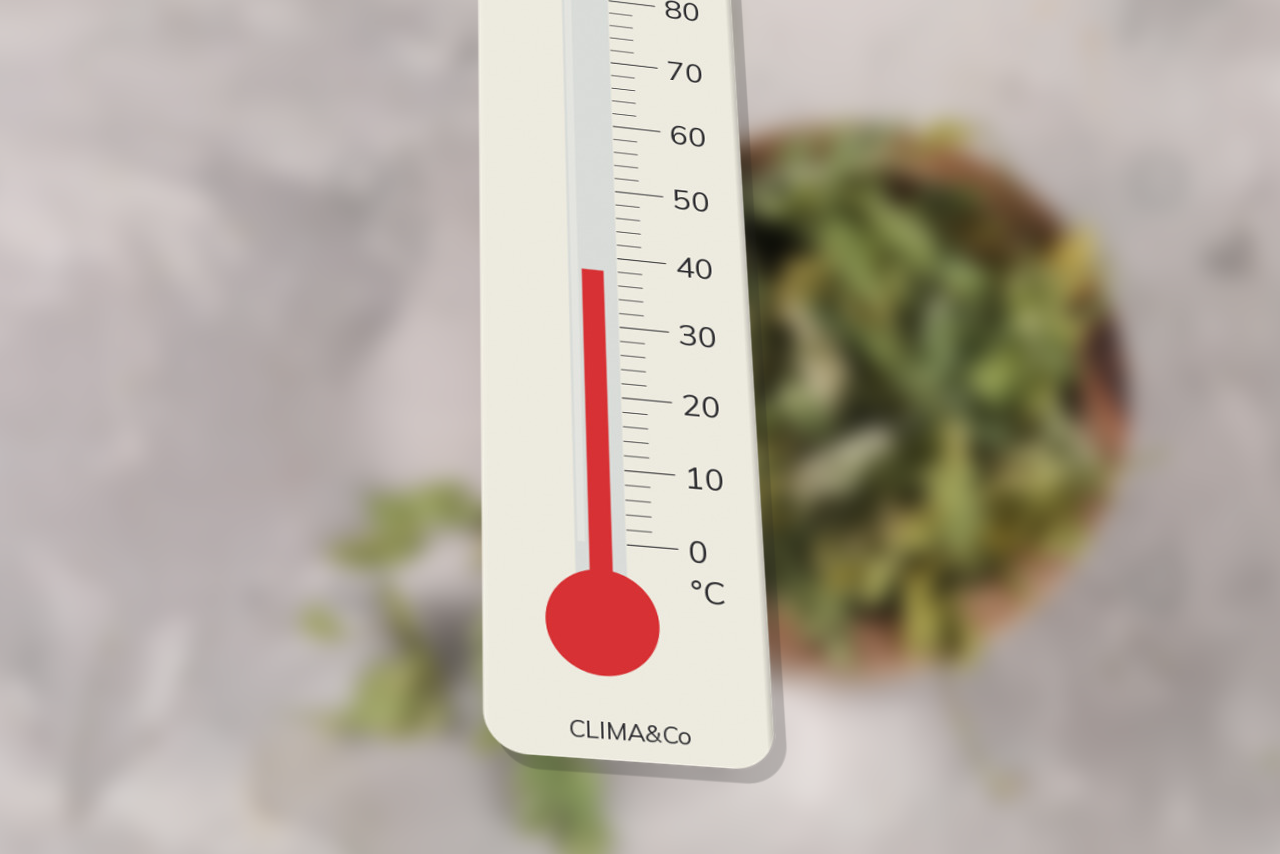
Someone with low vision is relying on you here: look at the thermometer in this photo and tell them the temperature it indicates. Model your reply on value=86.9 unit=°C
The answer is value=38 unit=°C
